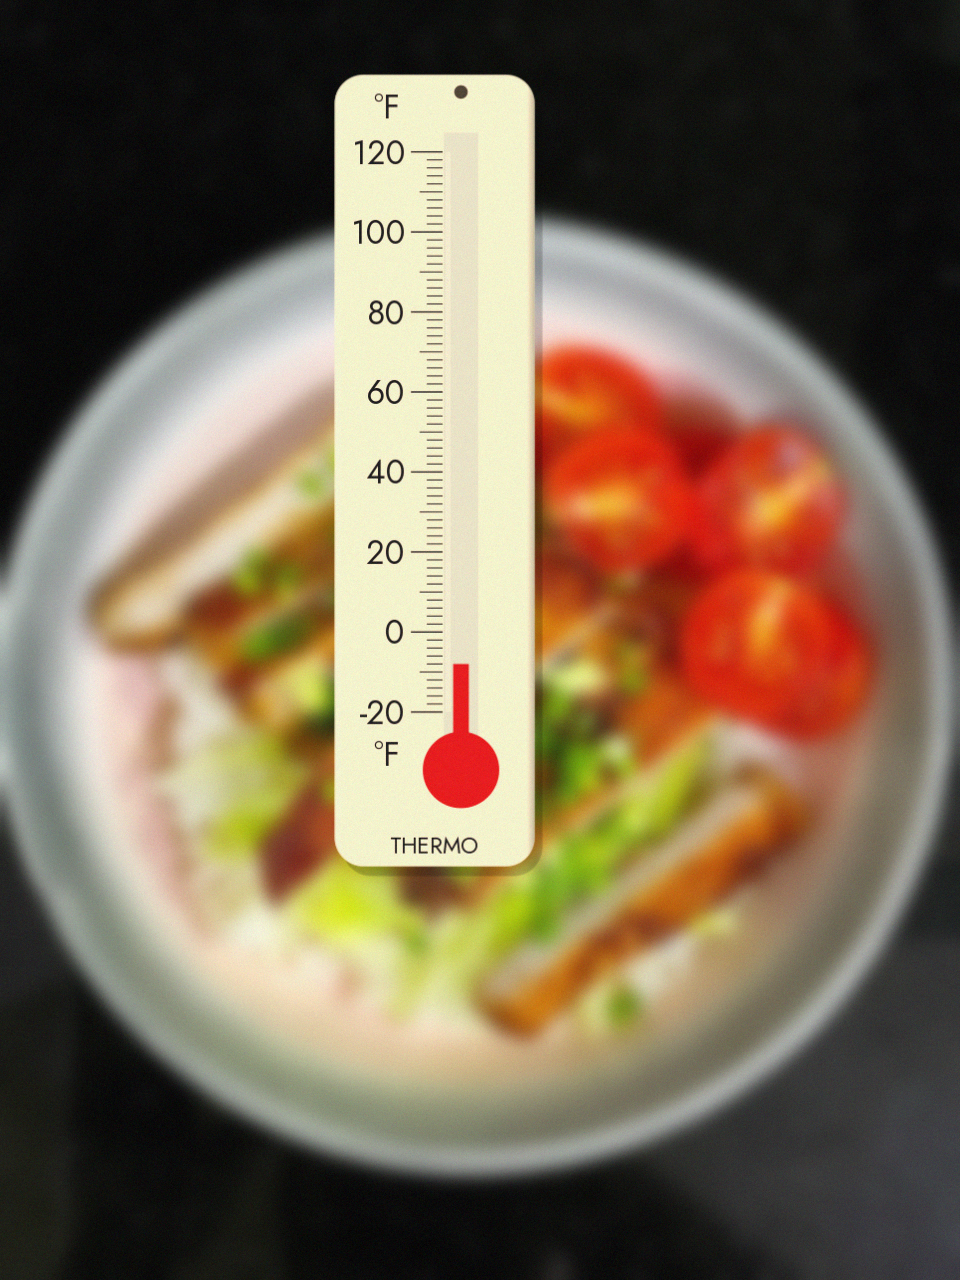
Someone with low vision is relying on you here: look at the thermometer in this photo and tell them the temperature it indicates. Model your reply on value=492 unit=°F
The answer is value=-8 unit=°F
